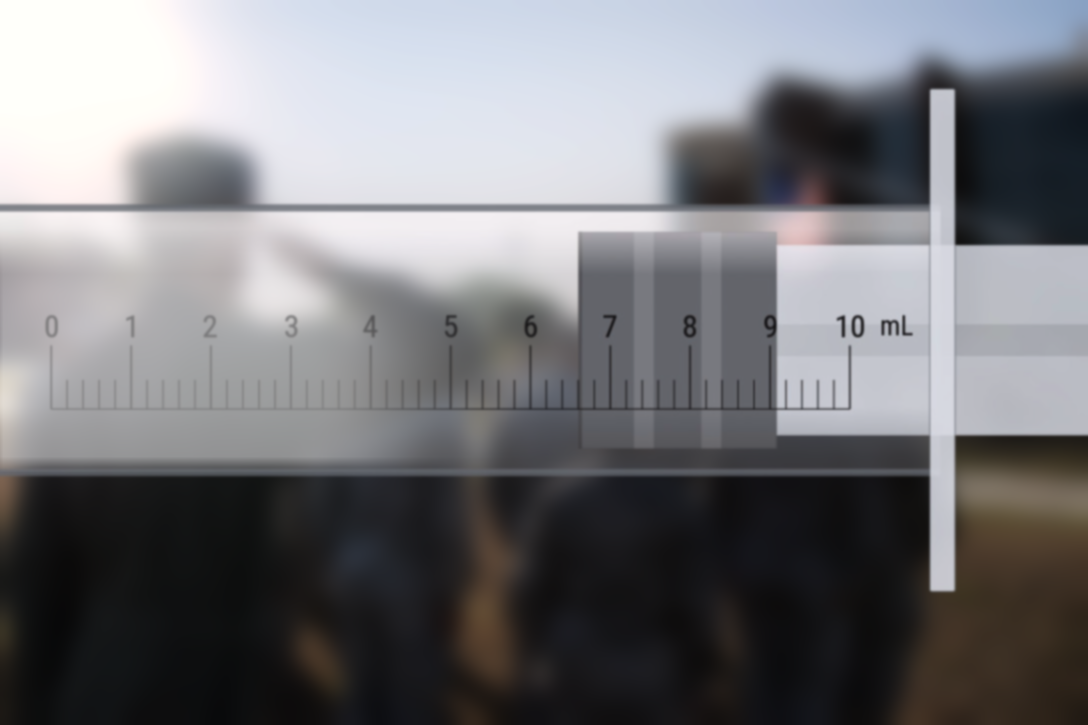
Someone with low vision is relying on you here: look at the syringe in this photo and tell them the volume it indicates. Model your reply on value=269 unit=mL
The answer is value=6.6 unit=mL
